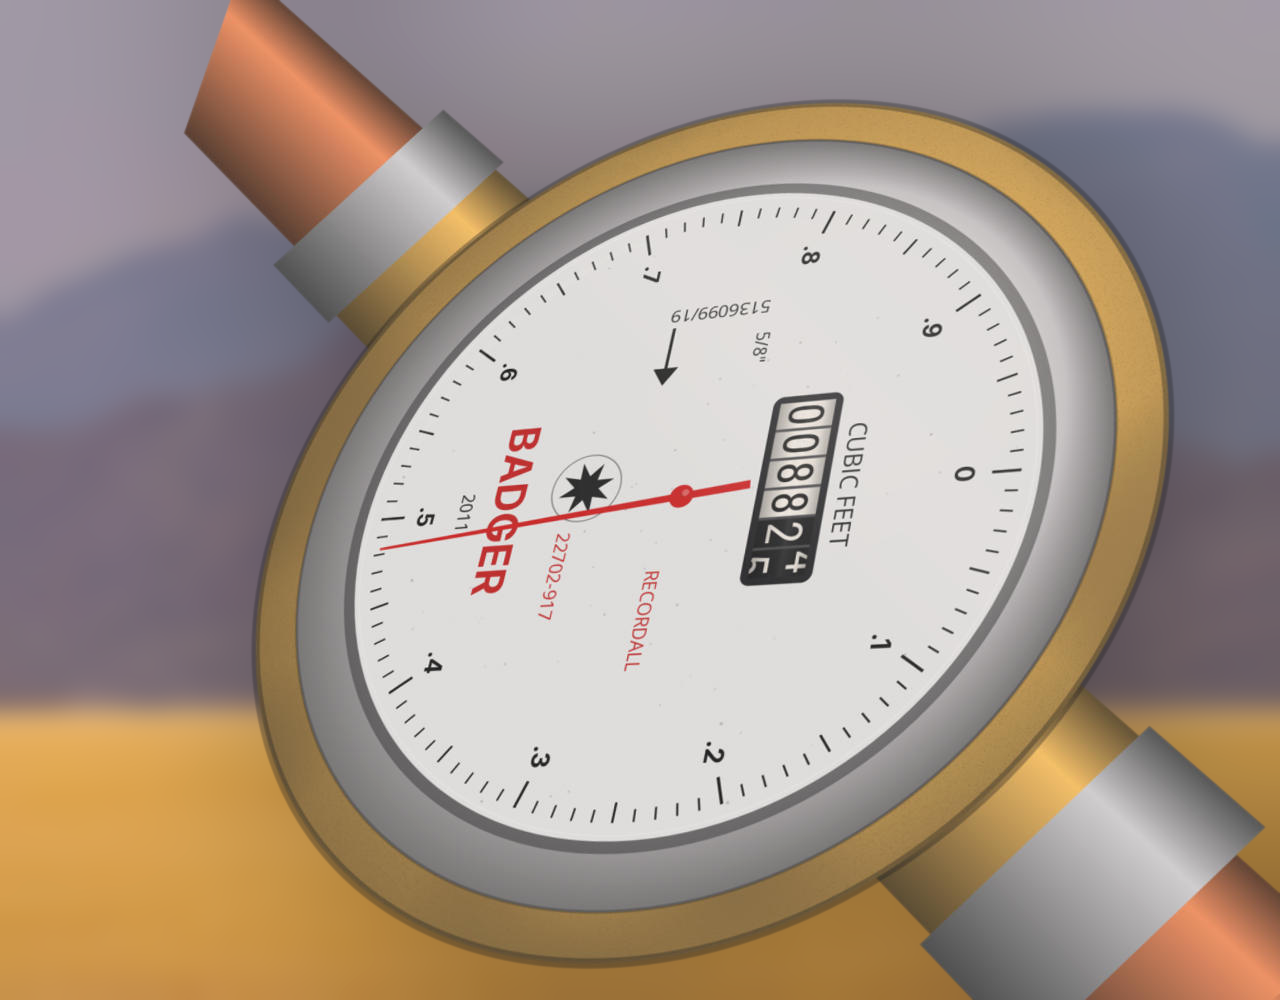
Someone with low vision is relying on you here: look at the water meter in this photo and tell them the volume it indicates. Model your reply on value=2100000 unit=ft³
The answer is value=8824.48 unit=ft³
